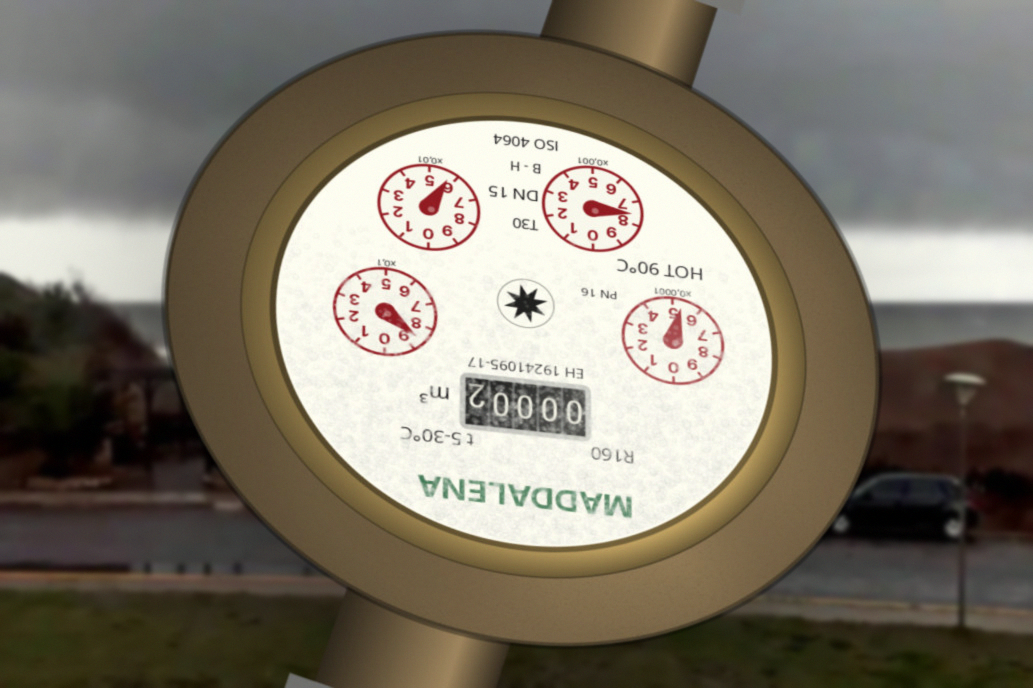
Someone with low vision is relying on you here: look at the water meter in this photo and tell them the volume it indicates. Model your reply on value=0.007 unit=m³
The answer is value=1.8575 unit=m³
